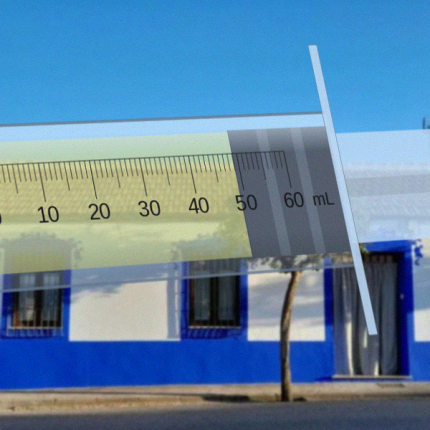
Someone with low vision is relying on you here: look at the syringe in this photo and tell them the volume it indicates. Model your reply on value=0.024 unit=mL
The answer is value=49 unit=mL
